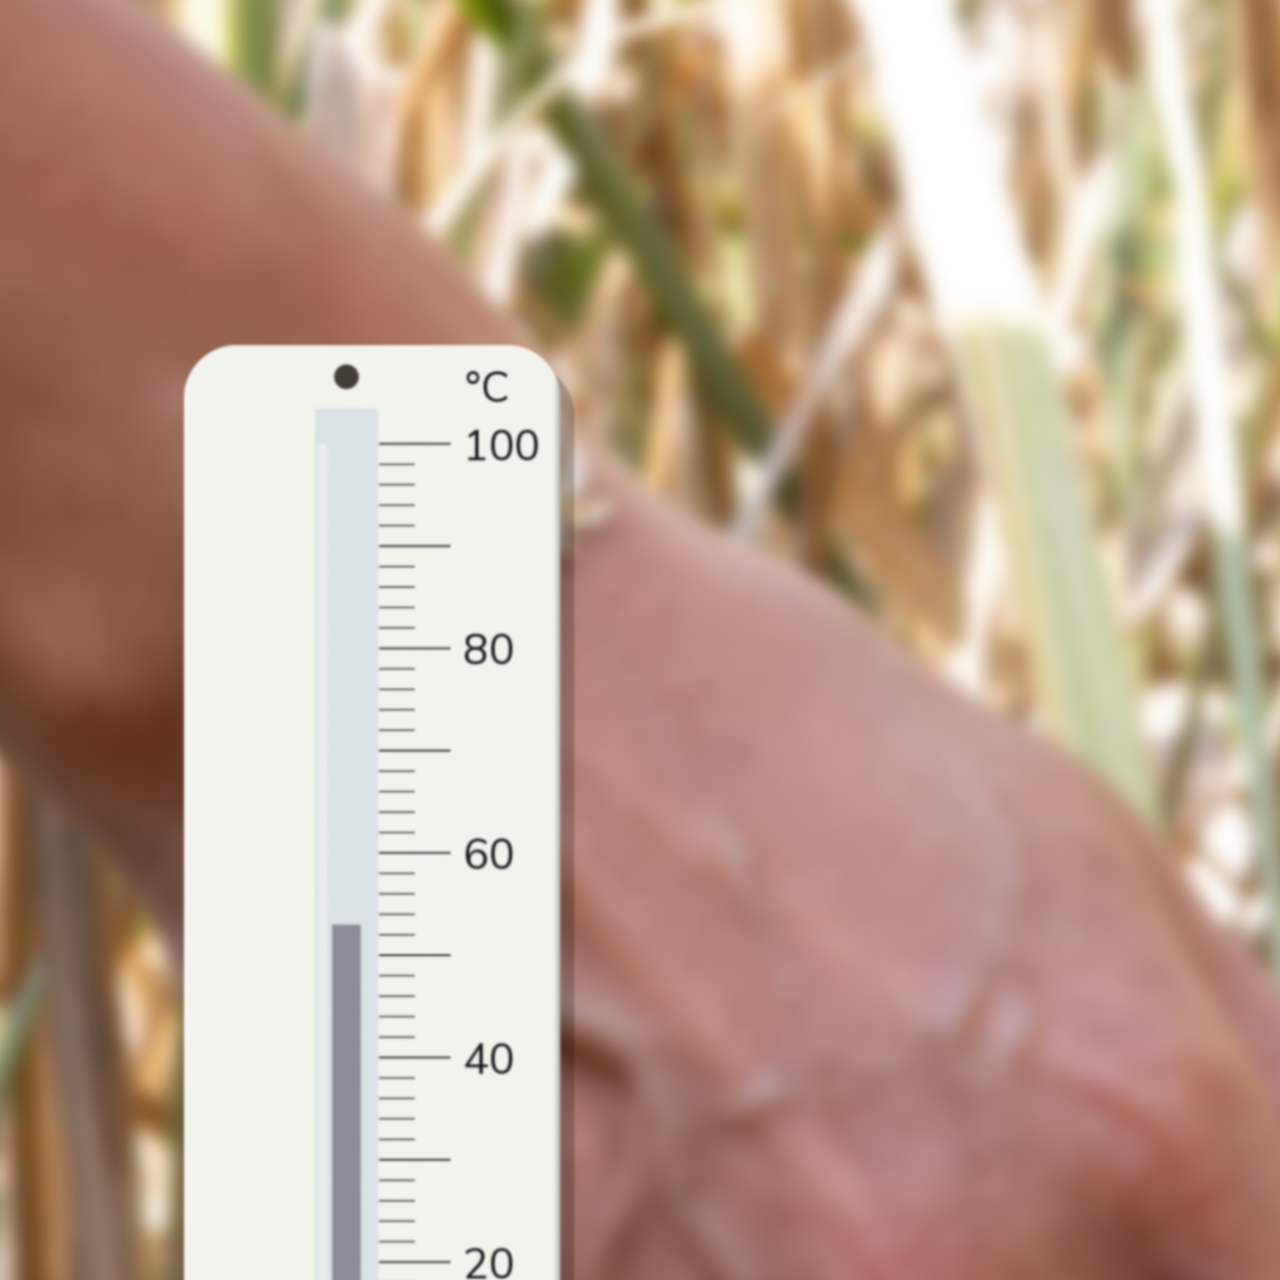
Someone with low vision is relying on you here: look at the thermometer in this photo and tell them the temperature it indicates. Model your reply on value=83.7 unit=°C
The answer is value=53 unit=°C
